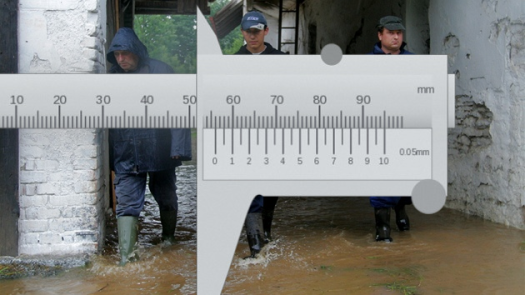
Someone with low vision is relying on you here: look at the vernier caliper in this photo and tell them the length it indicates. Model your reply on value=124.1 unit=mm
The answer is value=56.0 unit=mm
